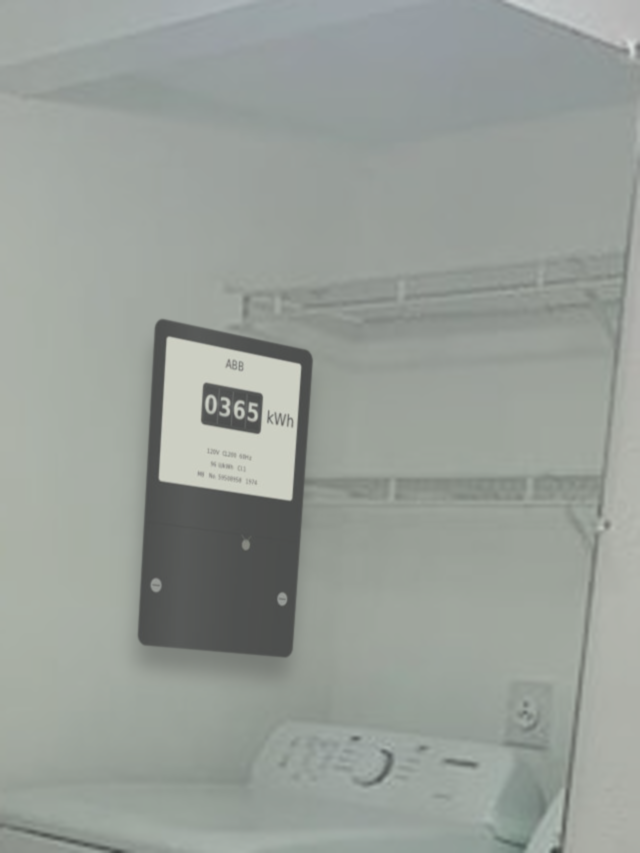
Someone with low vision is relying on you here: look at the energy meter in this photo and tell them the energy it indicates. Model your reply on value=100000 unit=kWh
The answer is value=365 unit=kWh
